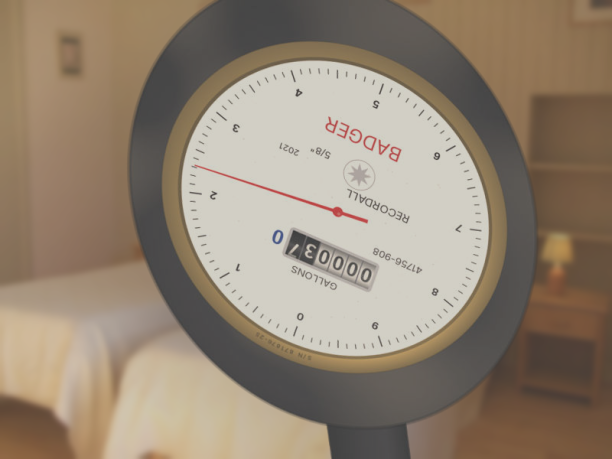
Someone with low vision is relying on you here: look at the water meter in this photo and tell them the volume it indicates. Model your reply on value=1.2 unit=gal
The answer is value=372.3 unit=gal
